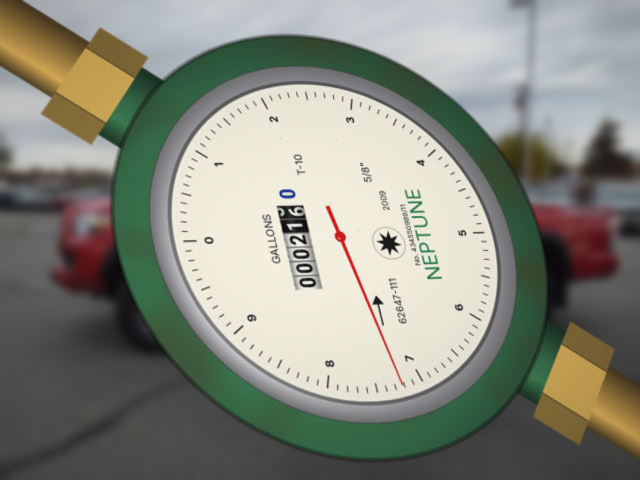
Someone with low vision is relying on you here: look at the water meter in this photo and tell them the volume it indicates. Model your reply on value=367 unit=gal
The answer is value=2157.2 unit=gal
